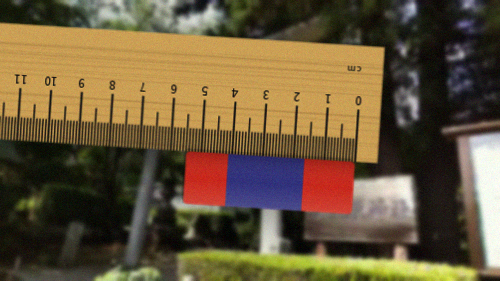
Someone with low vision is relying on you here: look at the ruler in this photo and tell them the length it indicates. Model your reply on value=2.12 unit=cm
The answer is value=5.5 unit=cm
